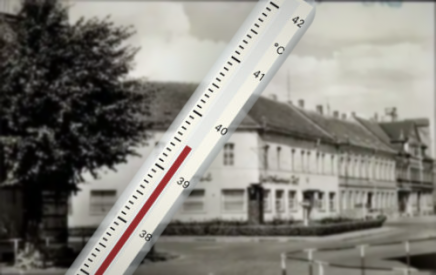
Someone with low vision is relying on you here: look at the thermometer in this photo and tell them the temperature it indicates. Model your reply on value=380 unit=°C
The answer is value=39.5 unit=°C
